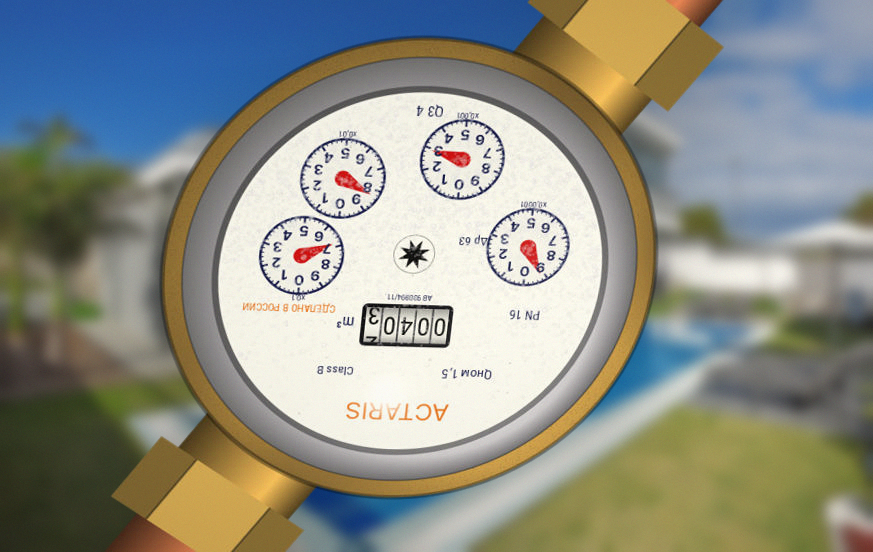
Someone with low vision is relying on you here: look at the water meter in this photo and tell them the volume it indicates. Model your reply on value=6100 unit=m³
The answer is value=402.6829 unit=m³
